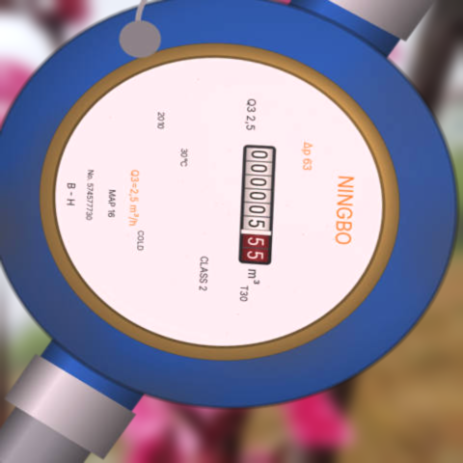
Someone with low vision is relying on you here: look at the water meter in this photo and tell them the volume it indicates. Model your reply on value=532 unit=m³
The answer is value=5.55 unit=m³
